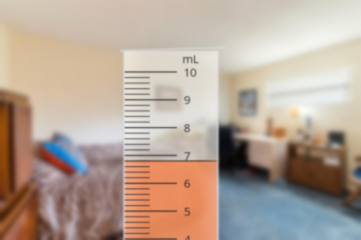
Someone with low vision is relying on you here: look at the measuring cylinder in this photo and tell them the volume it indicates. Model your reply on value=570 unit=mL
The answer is value=6.8 unit=mL
